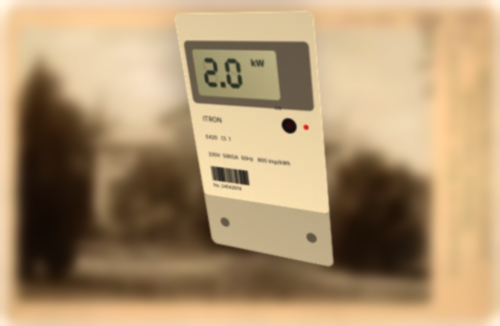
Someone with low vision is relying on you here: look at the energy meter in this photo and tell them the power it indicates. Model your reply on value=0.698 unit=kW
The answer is value=2.0 unit=kW
